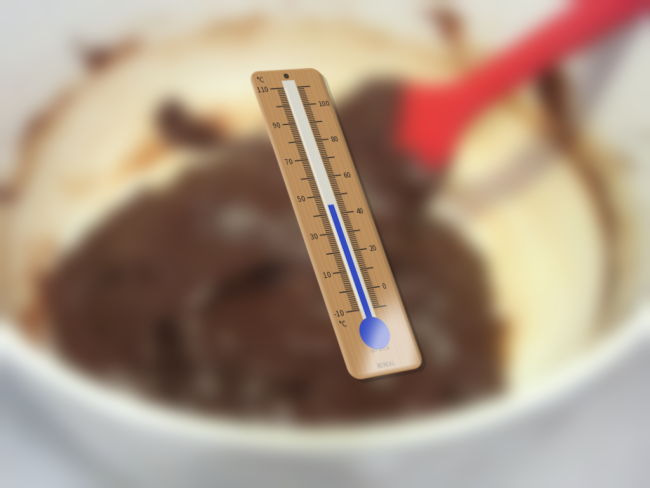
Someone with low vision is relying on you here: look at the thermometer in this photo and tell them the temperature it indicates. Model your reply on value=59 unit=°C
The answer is value=45 unit=°C
